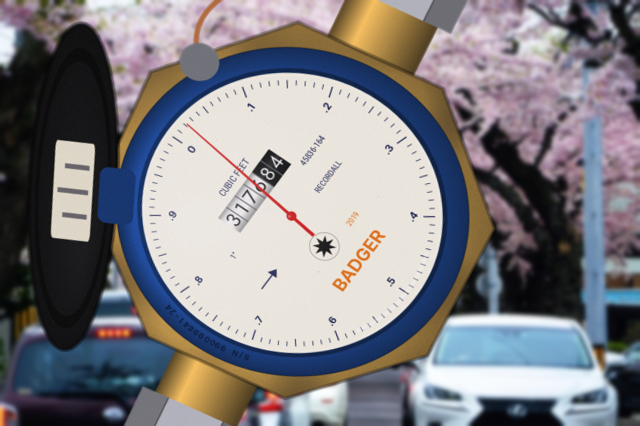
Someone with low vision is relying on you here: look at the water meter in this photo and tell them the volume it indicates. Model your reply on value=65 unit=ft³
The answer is value=317684.02 unit=ft³
